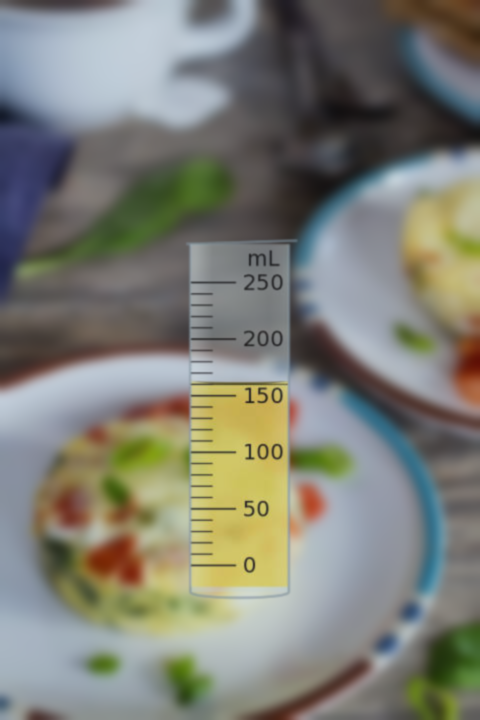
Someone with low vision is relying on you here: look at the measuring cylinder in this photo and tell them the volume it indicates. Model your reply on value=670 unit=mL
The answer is value=160 unit=mL
